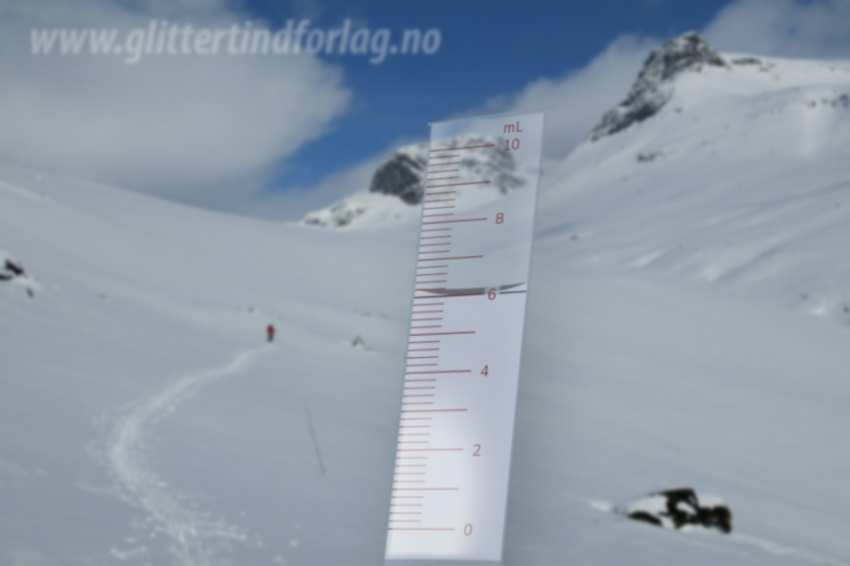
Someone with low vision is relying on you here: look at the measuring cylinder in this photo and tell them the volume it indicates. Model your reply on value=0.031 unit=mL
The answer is value=6 unit=mL
